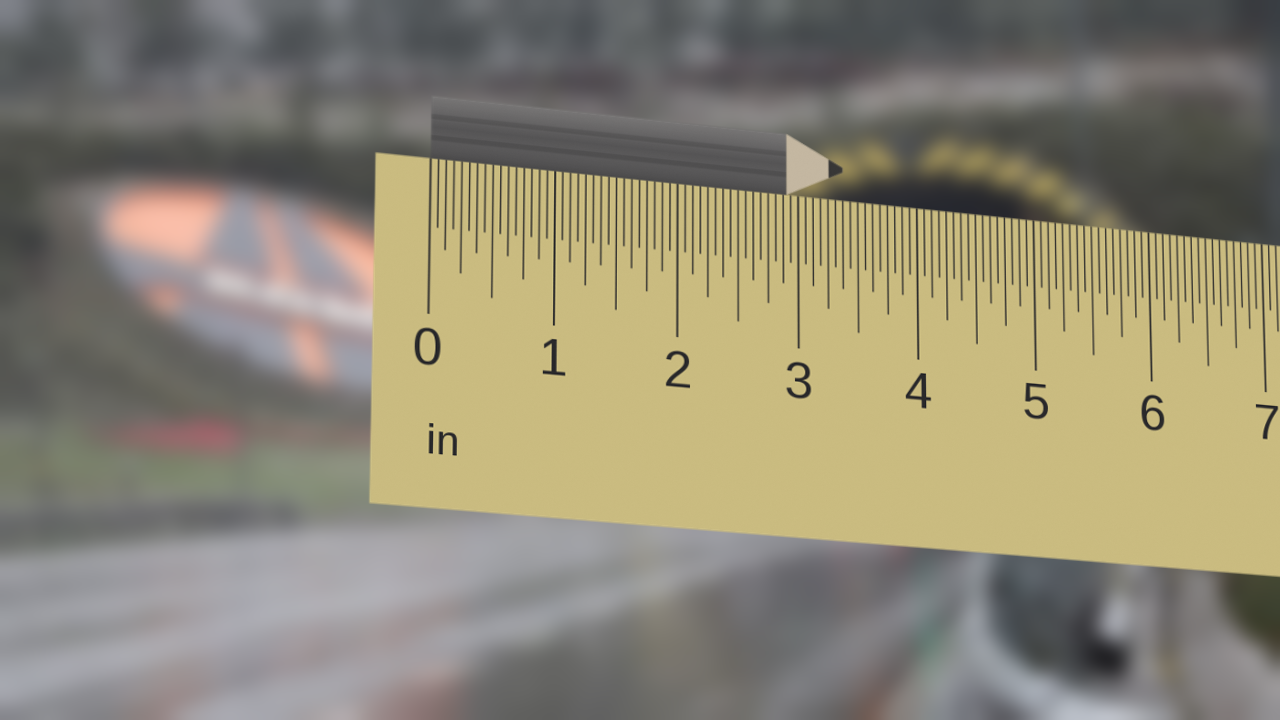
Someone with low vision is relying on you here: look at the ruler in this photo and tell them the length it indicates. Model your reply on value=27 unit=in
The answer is value=3.375 unit=in
